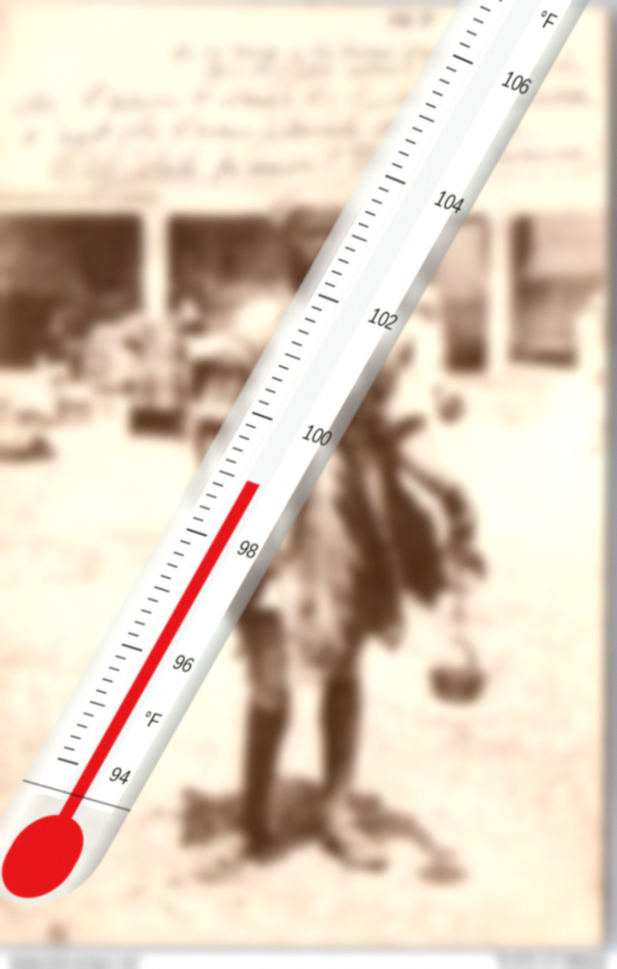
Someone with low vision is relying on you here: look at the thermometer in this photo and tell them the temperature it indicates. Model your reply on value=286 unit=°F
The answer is value=99 unit=°F
